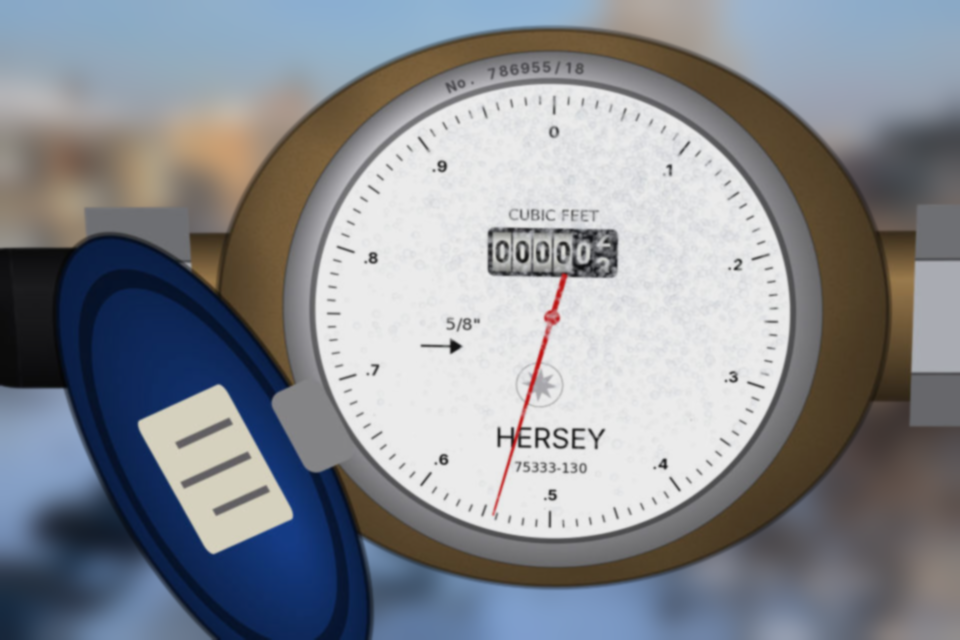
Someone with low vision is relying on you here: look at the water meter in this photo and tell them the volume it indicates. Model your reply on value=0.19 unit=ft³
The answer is value=2.54 unit=ft³
